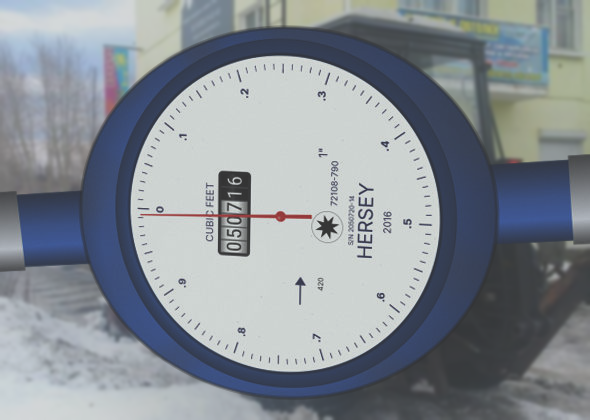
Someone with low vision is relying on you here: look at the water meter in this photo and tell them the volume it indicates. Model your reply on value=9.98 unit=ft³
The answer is value=50715.99 unit=ft³
